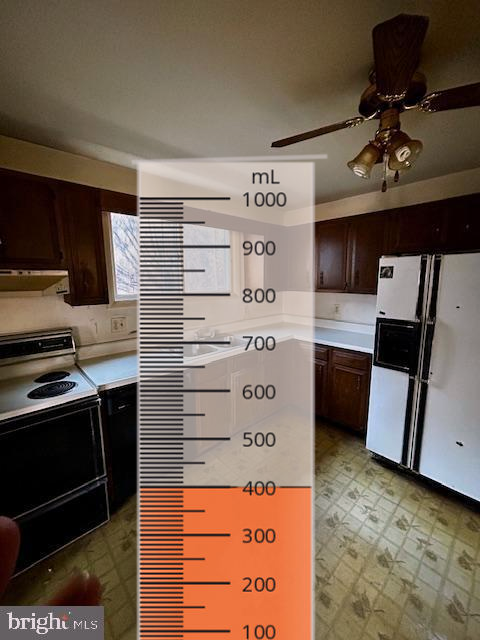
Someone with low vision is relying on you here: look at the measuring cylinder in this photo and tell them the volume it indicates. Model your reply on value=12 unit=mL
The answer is value=400 unit=mL
